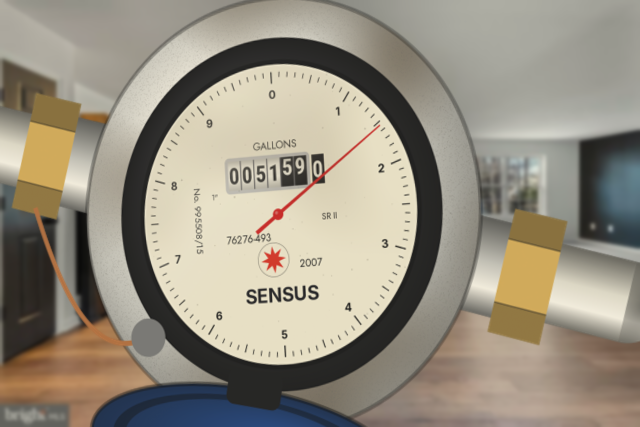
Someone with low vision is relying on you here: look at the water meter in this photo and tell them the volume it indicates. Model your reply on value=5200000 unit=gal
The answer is value=51591.5 unit=gal
